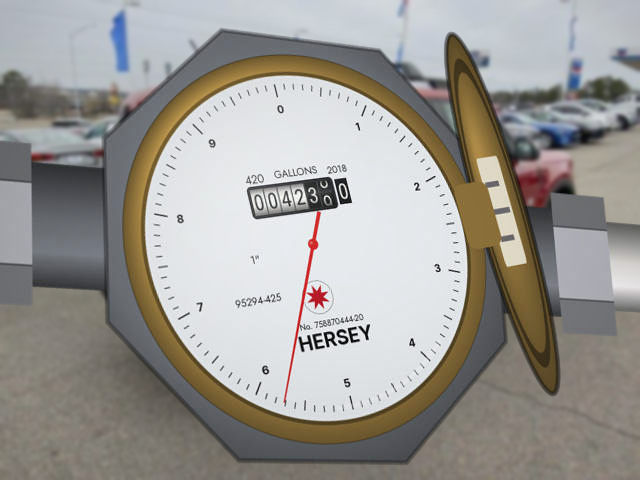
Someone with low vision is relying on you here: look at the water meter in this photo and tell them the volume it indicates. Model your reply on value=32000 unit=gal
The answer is value=42385.7 unit=gal
